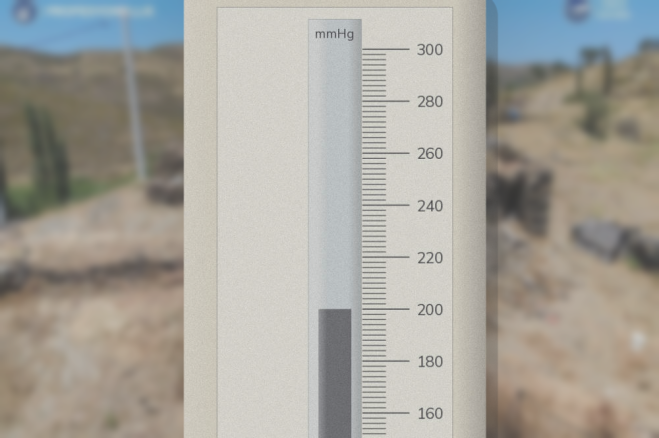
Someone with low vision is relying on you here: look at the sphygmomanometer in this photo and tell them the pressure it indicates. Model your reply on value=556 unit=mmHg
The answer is value=200 unit=mmHg
